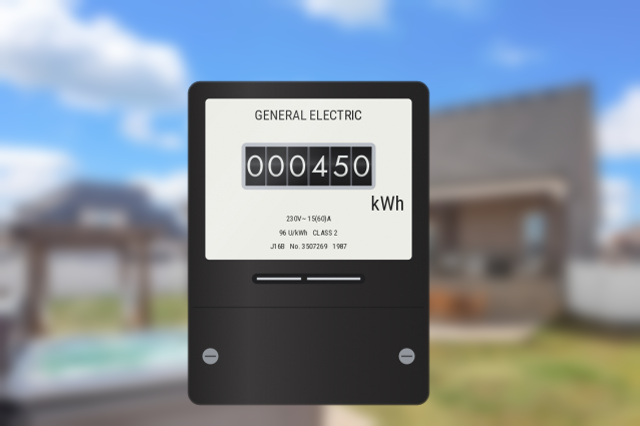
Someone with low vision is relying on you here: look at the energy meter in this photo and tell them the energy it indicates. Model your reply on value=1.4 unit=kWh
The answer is value=450 unit=kWh
